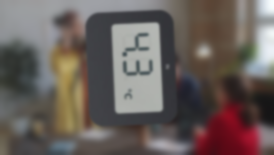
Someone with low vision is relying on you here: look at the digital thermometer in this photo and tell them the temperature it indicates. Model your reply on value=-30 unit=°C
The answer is value=4.3 unit=°C
